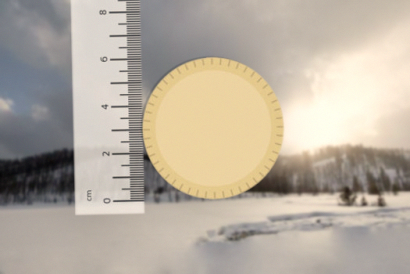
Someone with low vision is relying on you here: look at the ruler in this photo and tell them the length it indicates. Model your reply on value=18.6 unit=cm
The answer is value=6 unit=cm
